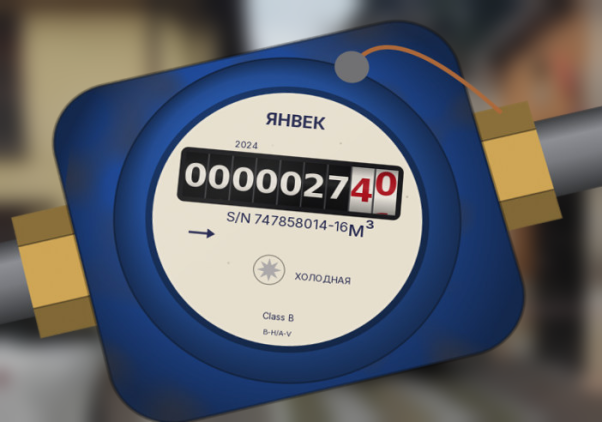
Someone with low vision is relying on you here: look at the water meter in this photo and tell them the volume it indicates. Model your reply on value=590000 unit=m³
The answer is value=27.40 unit=m³
